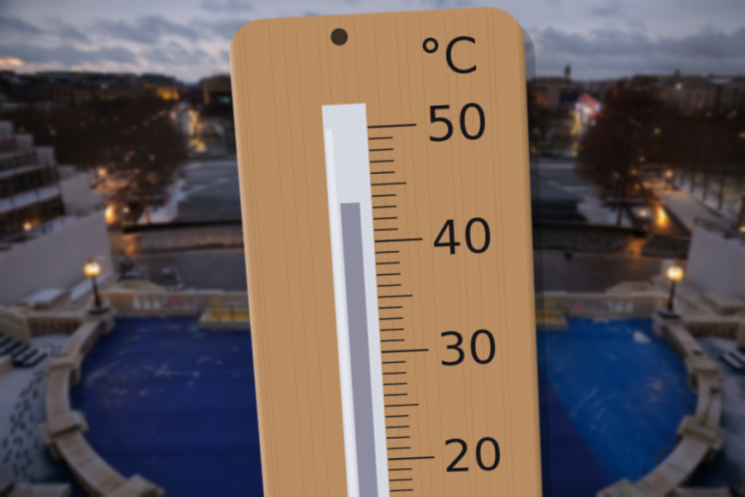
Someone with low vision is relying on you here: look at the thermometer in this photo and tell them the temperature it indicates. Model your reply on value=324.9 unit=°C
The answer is value=43.5 unit=°C
